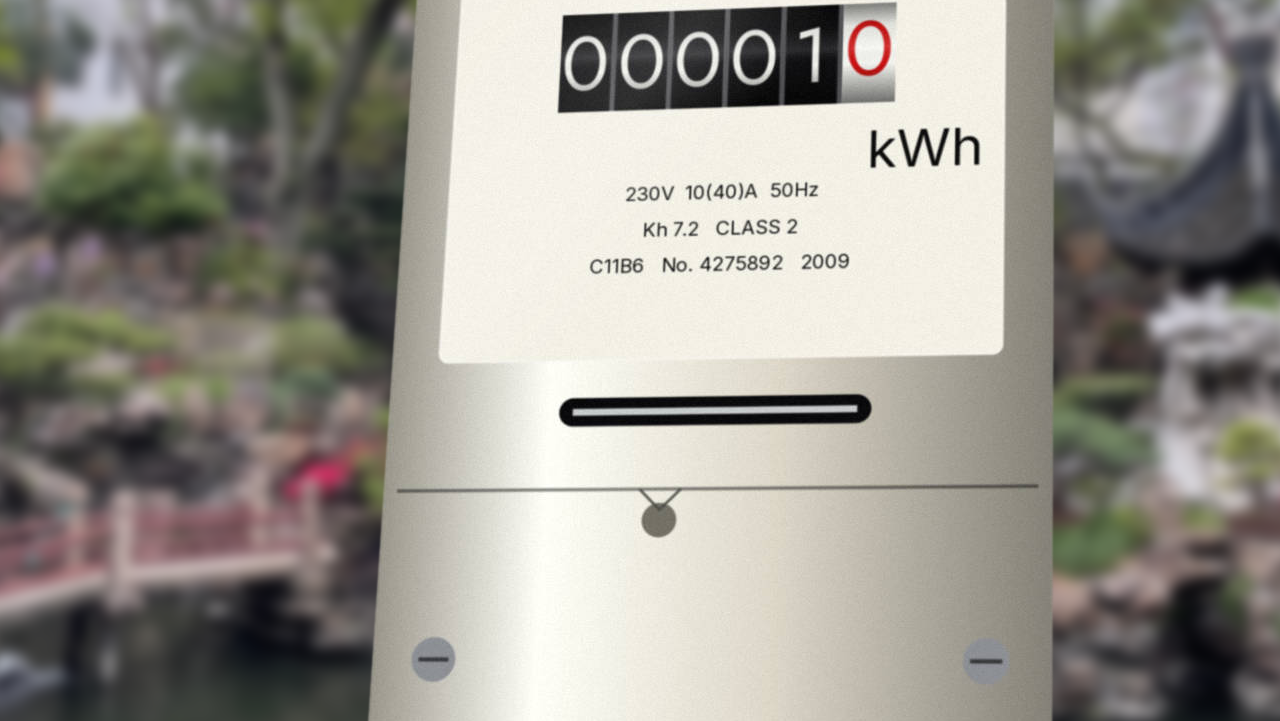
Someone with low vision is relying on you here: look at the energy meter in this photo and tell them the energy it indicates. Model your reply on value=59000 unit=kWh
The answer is value=1.0 unit=kWh
